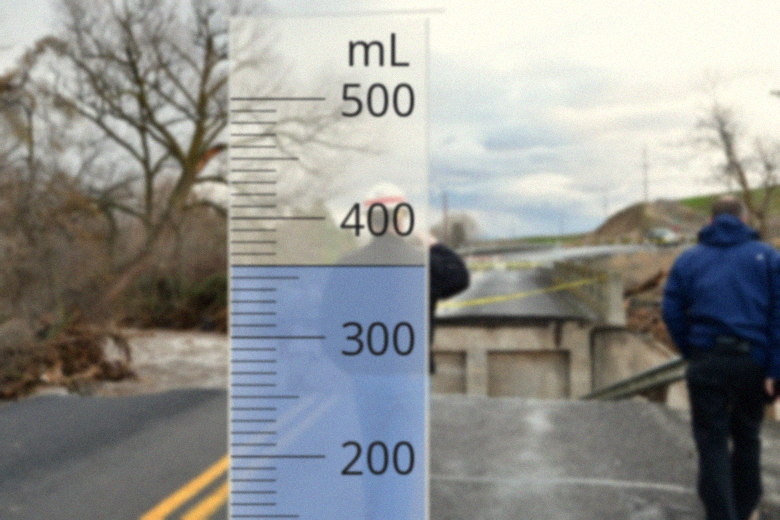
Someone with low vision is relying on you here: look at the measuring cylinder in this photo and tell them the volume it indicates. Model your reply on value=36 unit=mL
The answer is value=360 unit=mL
